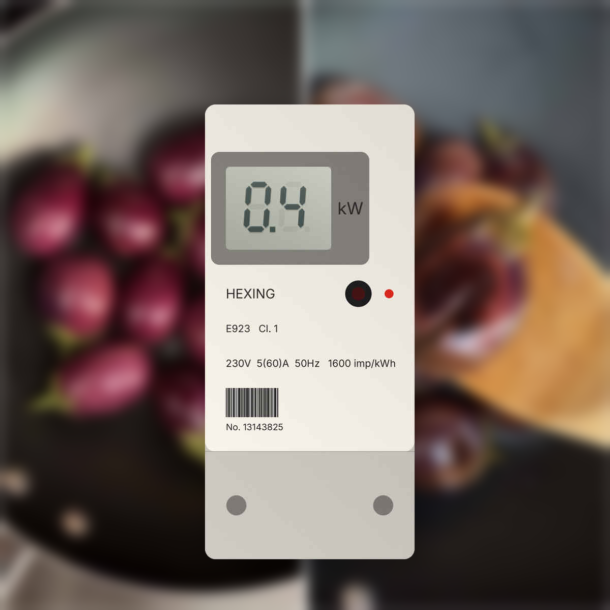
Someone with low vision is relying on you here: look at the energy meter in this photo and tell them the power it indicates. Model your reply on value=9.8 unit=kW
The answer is value=0.4 unit=kW
